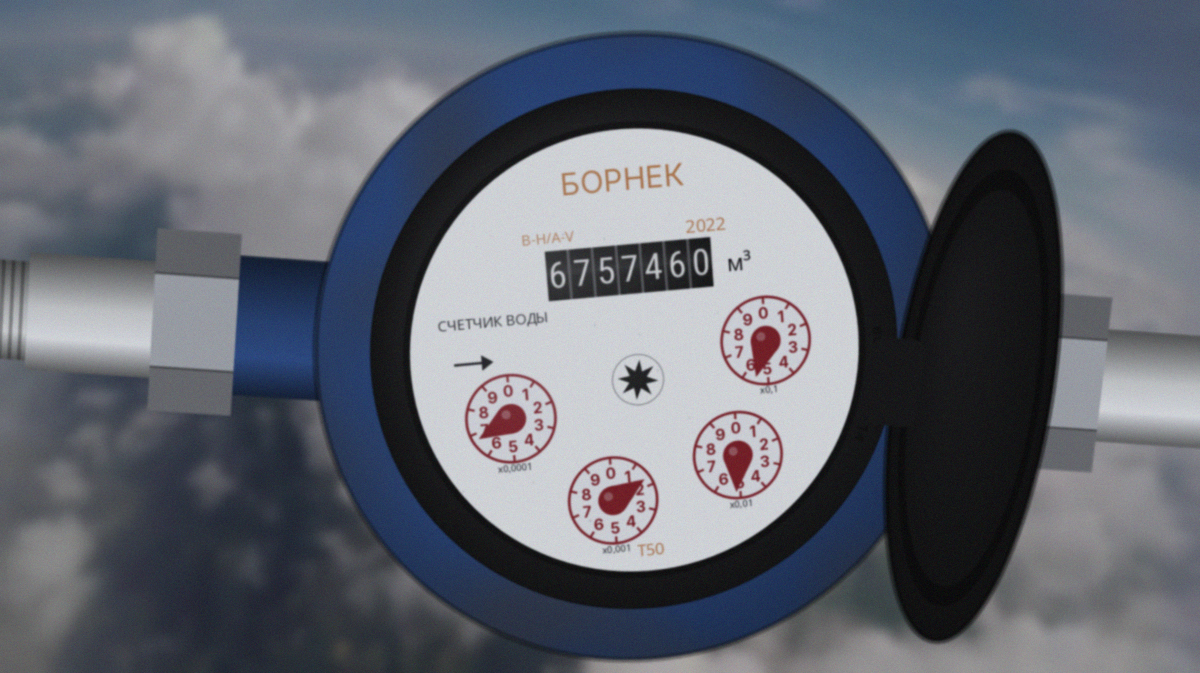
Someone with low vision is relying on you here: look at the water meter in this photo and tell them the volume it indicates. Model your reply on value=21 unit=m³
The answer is value=6757460.5516 unit=m³
